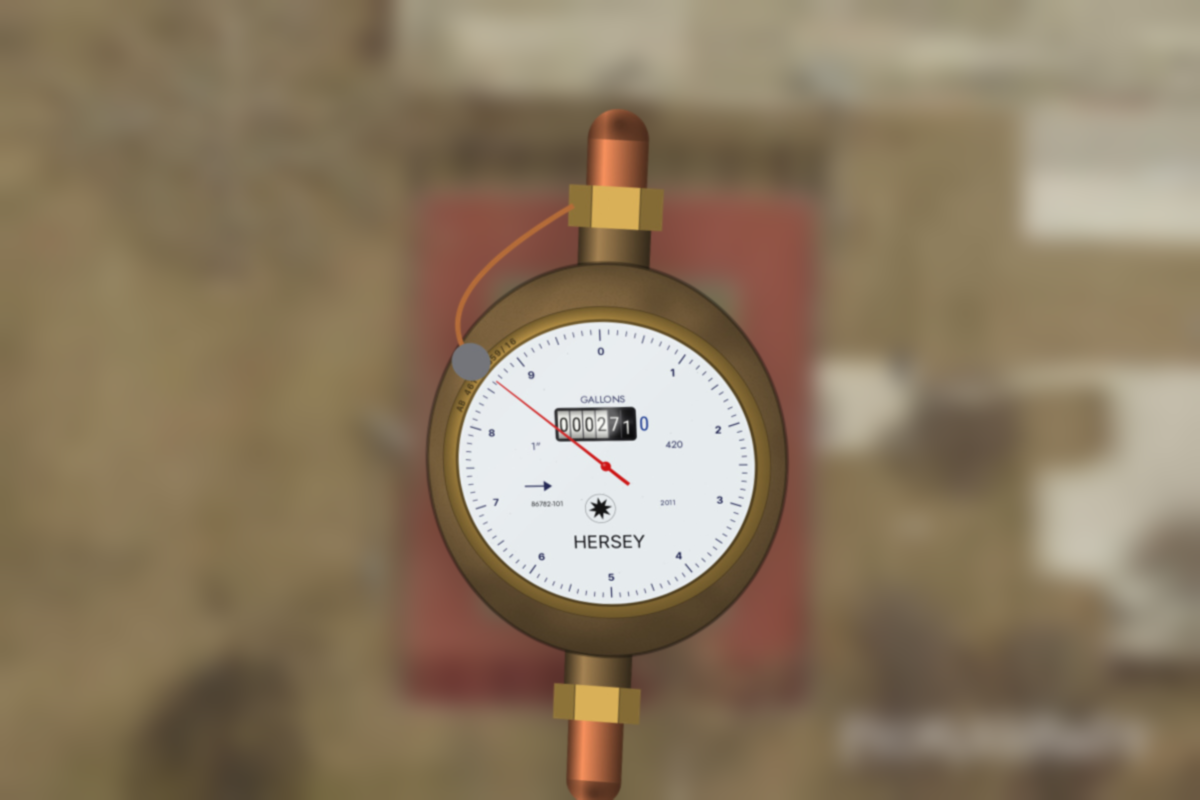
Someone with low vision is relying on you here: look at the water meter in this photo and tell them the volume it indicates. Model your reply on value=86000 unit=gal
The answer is value=2708.6 unit=gal
